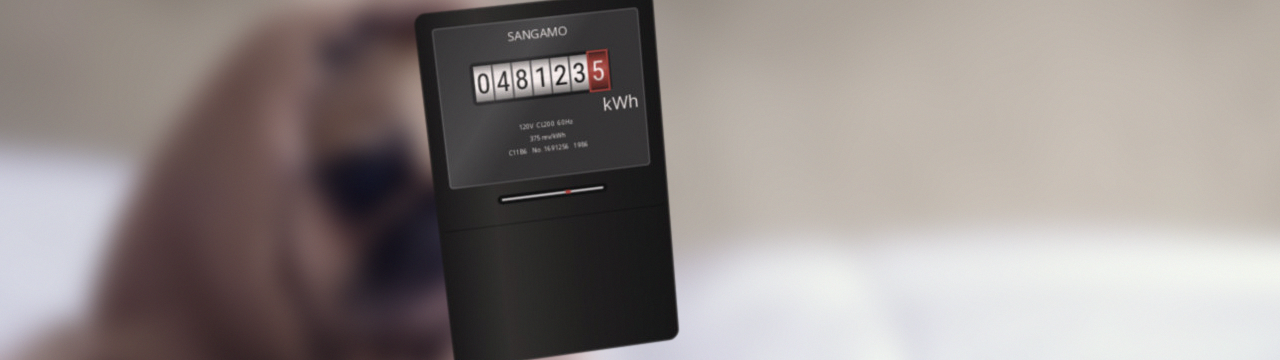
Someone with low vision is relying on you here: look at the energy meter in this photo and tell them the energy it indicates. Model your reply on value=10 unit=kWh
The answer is value=48123.5 unit=kWh
